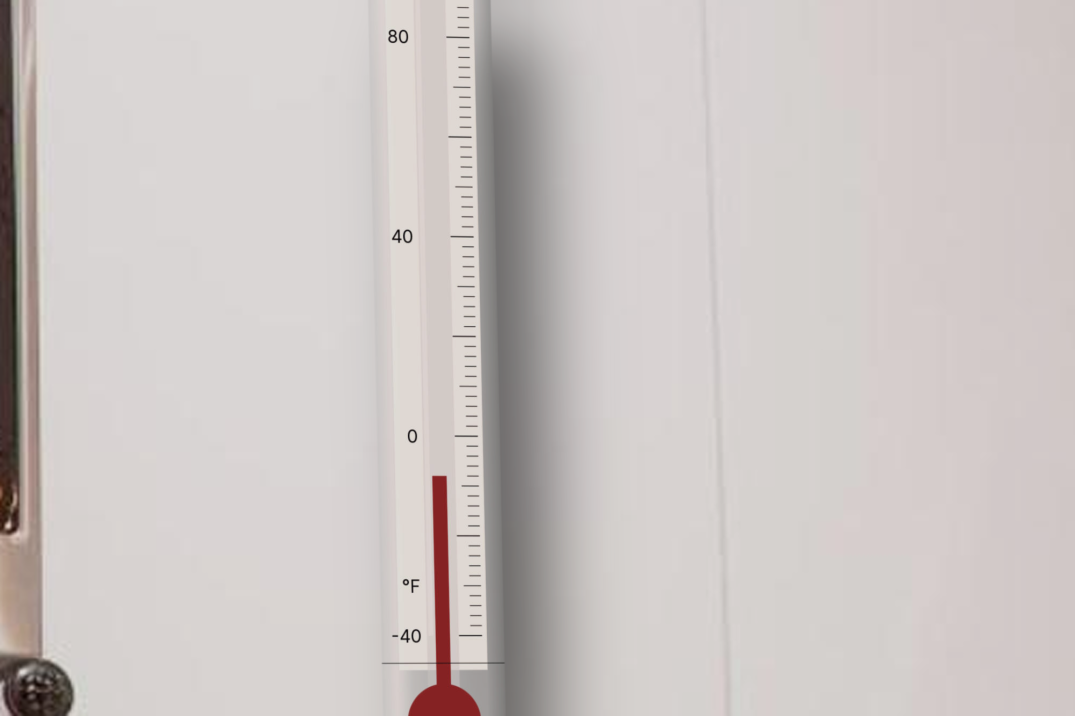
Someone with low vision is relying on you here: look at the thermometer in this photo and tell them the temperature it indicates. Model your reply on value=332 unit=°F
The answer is value=-8 unit=°F
